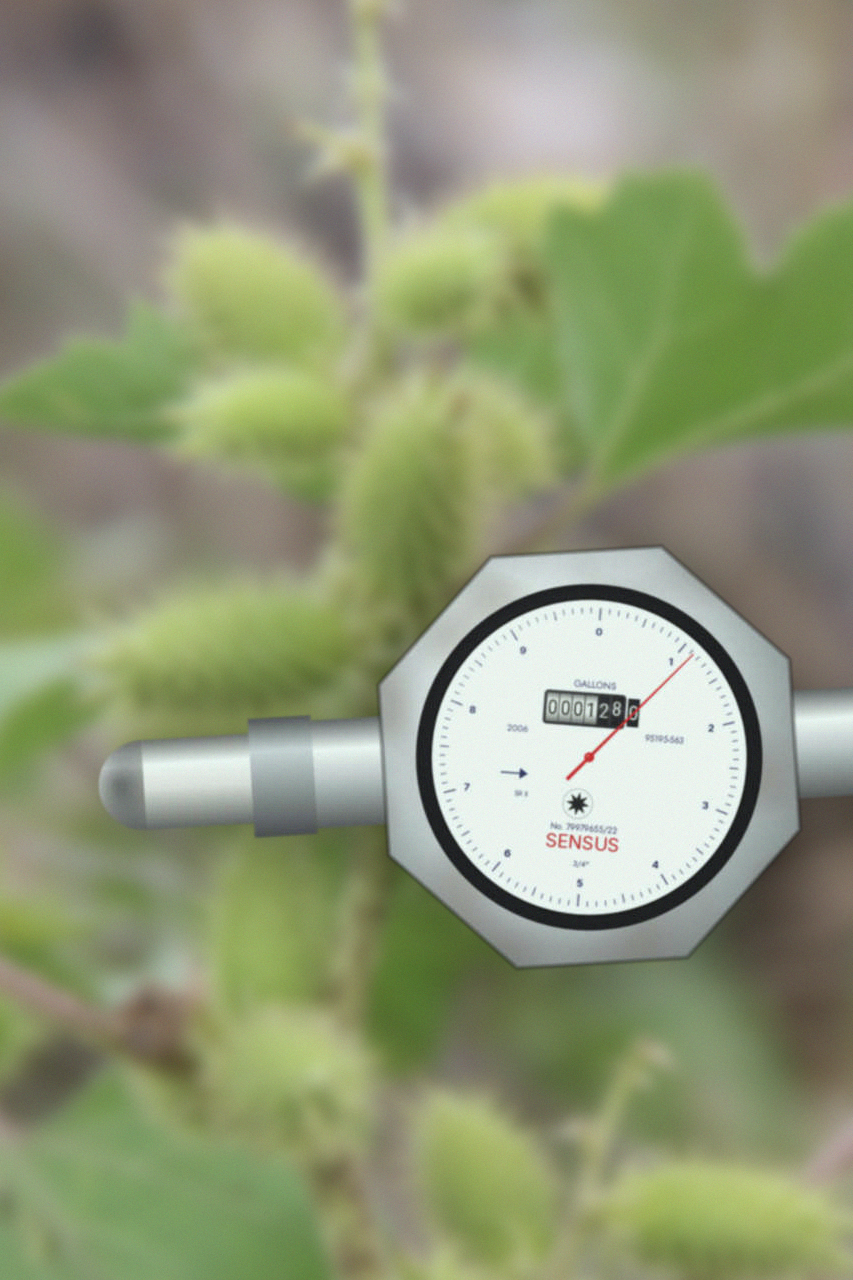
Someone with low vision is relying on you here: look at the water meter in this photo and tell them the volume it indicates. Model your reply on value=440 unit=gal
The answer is value=1281.1 unit=gal
